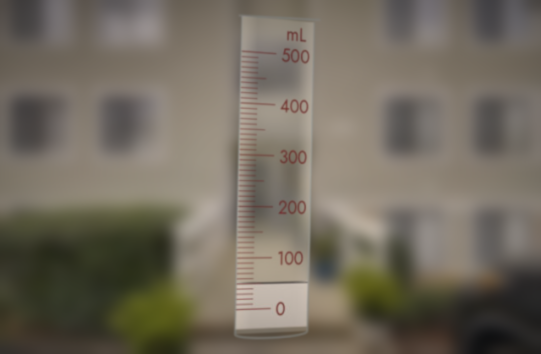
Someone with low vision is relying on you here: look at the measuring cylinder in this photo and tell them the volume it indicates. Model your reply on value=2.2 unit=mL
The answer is value=50 unit=mL
